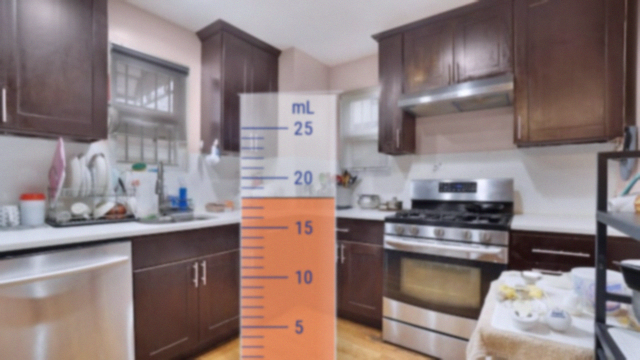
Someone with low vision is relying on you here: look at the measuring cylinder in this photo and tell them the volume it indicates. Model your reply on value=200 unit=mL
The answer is value=18 unit=mL
